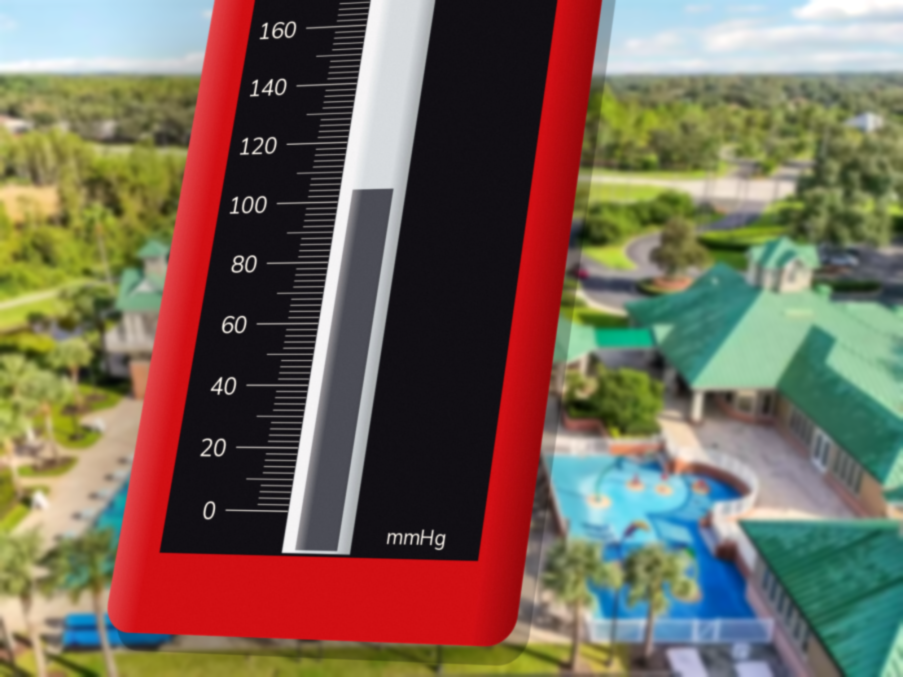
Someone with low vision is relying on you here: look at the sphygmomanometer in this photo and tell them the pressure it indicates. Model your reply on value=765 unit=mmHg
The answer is value=104 unit=mmHg
